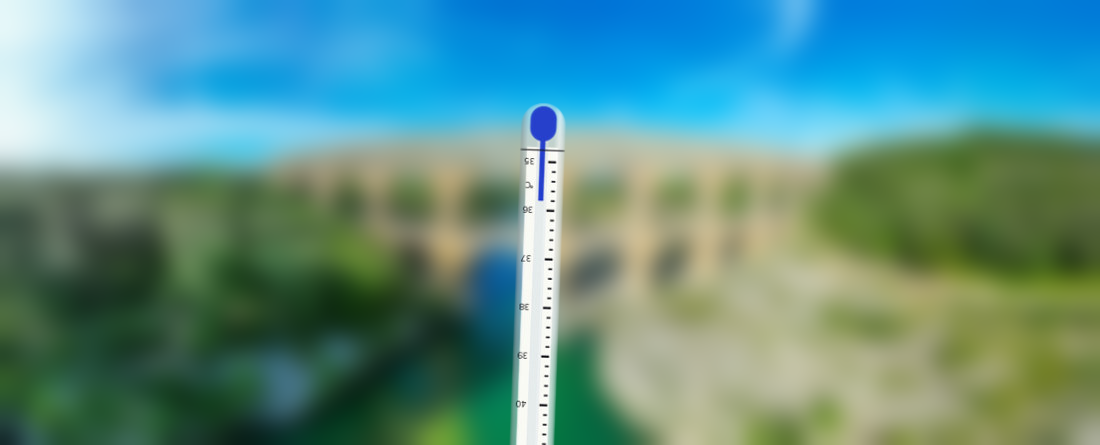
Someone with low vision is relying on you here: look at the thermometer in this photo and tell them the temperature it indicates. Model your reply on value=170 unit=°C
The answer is value=35.8 unit=°C
